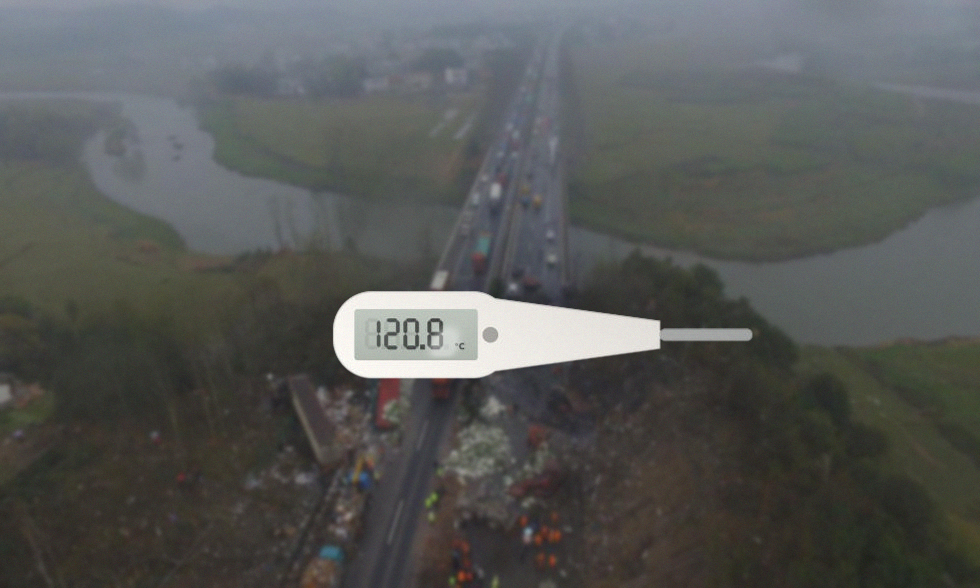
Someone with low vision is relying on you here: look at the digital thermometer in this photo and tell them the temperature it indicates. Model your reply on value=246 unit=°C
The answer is value=120.8 unit=°C
